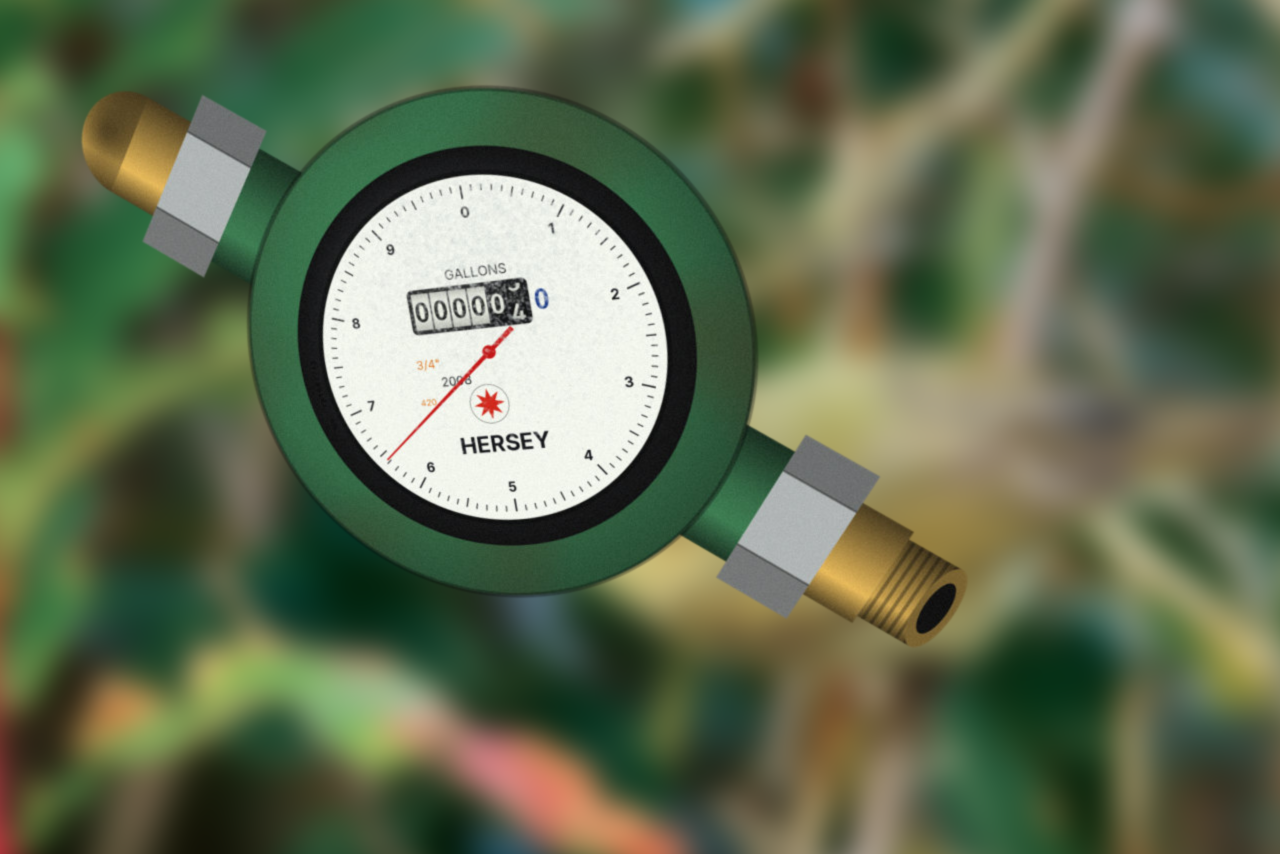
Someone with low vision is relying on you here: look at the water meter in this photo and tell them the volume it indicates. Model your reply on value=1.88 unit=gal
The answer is value=36.4 unit=gal
